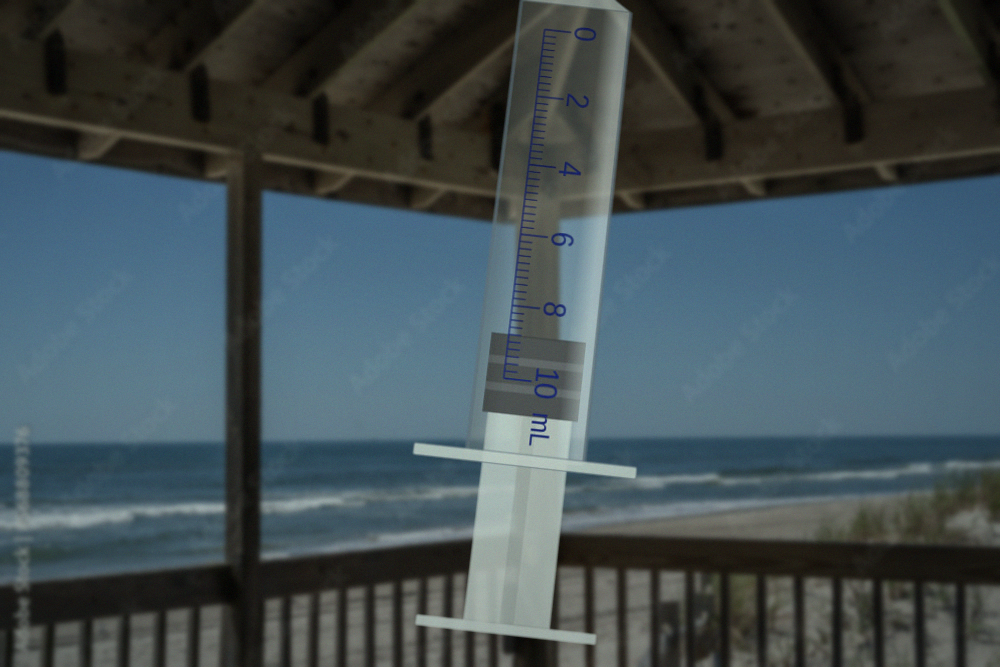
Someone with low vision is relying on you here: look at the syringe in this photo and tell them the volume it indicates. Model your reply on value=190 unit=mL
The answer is value=8.8 unit=mL
